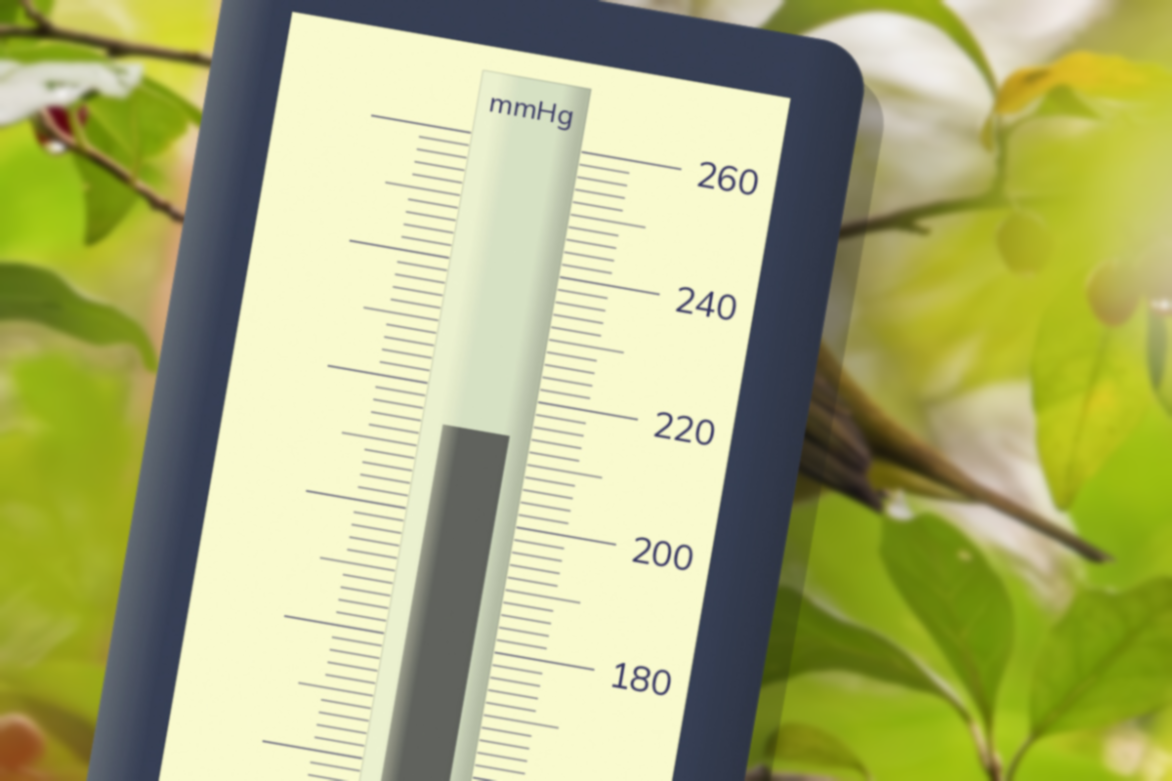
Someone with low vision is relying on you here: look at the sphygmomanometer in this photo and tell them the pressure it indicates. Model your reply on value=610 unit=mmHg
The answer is value=214 unit=mmHg
